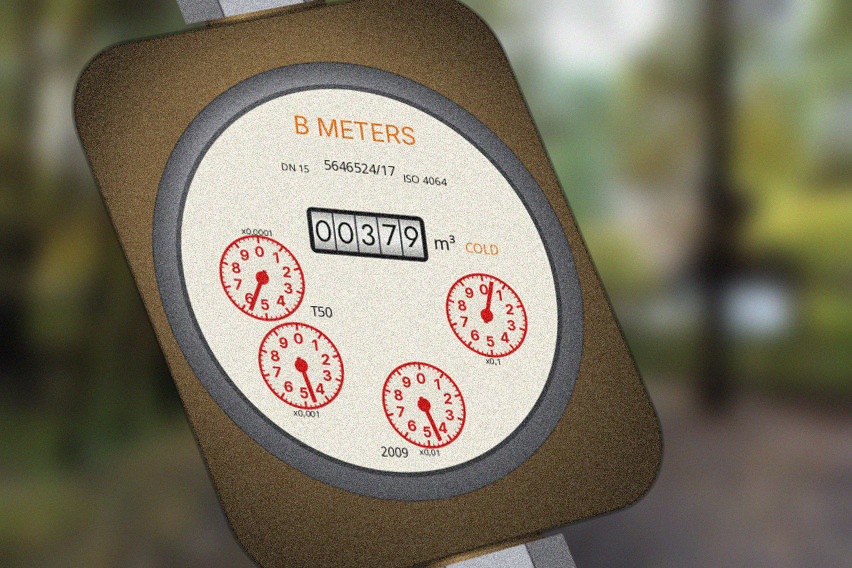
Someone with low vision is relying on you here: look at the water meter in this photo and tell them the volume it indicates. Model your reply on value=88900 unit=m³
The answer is value=379.0445 unit=m³
